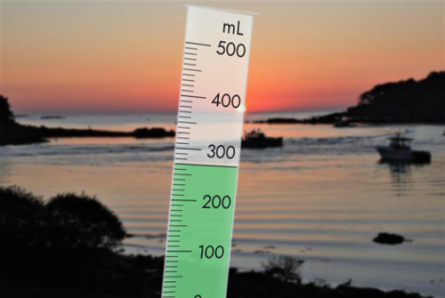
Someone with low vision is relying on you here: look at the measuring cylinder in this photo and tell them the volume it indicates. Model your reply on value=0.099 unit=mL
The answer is value=270 unit=mL
